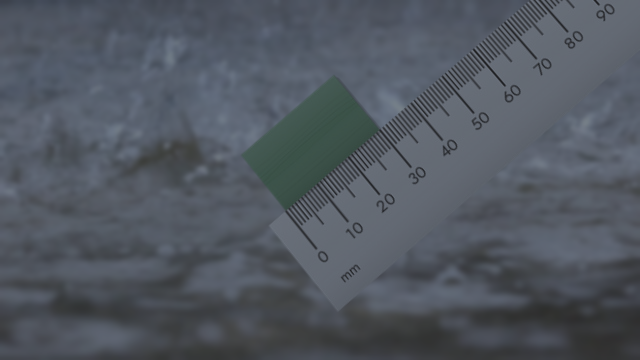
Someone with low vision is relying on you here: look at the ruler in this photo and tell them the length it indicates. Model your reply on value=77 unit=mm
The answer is value=30 unit=mm
